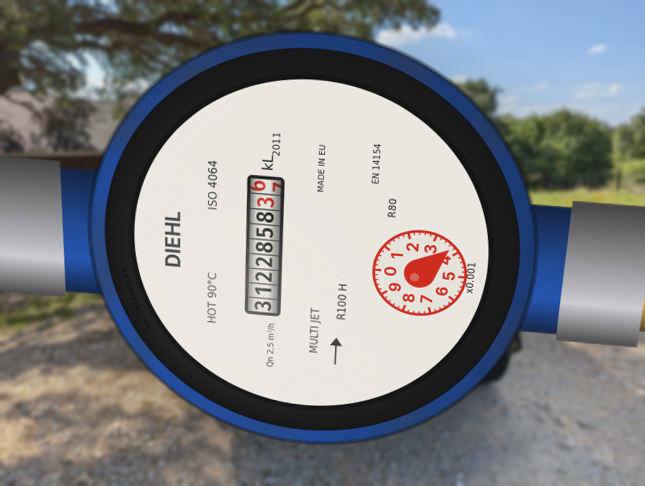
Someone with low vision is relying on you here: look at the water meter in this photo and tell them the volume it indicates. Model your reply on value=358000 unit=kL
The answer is value=3122858.363 unit=kL
